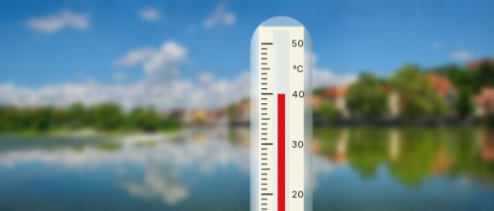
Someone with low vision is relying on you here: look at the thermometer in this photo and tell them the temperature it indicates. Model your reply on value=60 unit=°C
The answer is value=40 unit=°C
